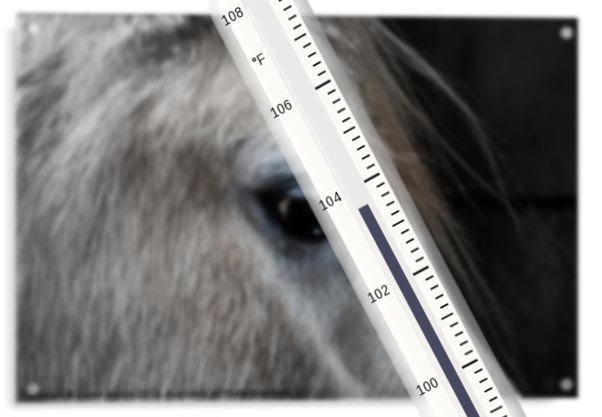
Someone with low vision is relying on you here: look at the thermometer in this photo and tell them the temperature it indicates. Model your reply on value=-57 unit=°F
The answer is value=103.6 unit=°F
